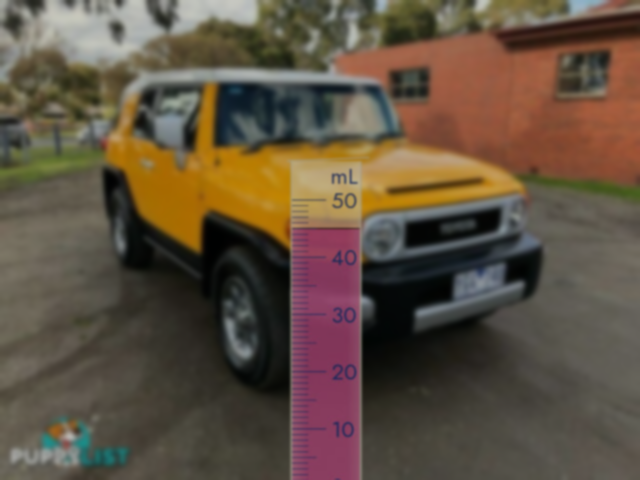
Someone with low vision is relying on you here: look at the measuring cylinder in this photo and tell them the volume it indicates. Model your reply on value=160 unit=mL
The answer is value=45 unit=mL
